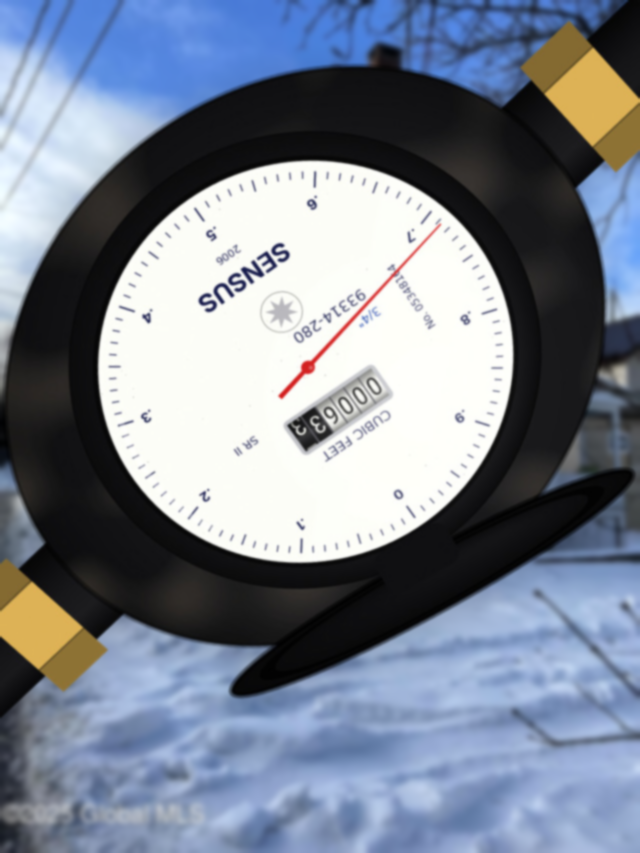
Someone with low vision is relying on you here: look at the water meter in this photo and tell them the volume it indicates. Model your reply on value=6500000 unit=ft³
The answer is value=632.71 unit=ft³
